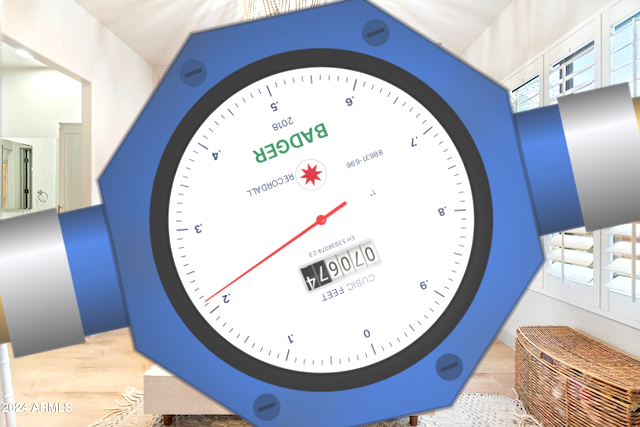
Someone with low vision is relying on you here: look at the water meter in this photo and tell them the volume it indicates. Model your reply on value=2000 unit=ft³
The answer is value=70674.21 unit=ft³
